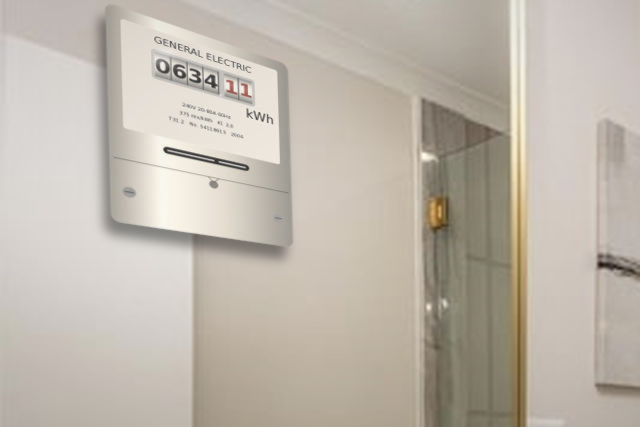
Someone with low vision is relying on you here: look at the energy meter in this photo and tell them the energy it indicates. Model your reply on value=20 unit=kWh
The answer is value=634.11 unit=kWh
